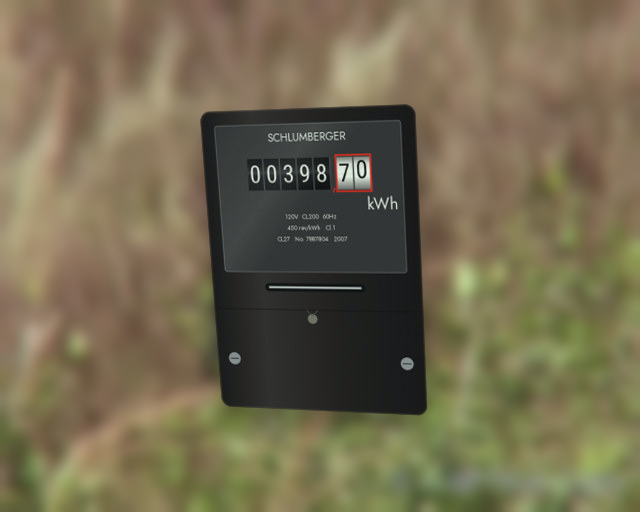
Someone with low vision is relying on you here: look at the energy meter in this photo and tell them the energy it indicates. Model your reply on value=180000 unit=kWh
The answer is value=398.70 unit=kWh
